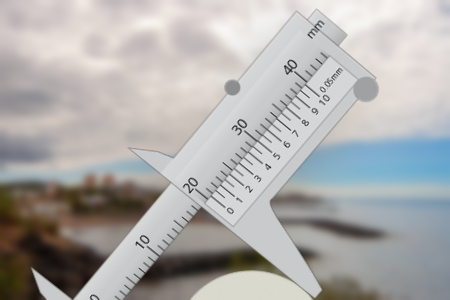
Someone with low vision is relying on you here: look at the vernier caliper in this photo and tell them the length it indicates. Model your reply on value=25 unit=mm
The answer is value=20.6 unit=mm
